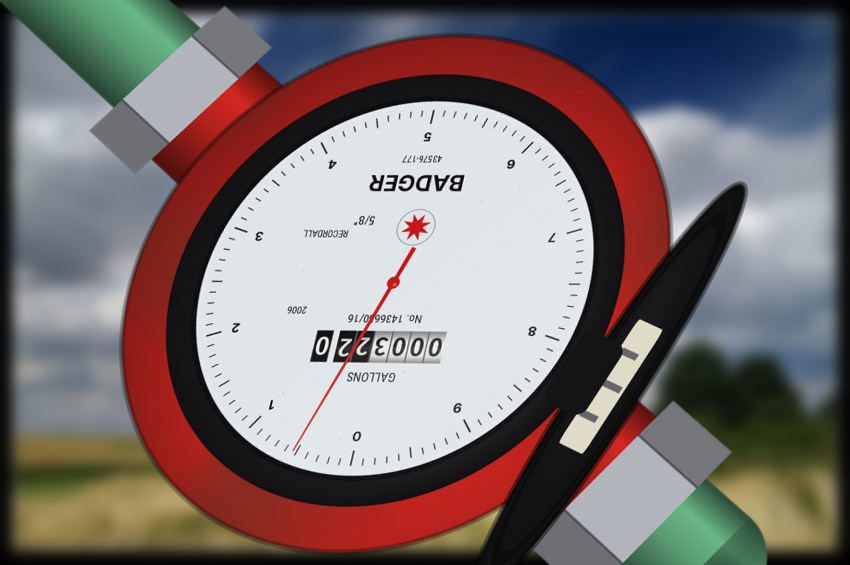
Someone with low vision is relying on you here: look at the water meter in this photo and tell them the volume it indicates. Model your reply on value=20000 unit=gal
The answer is value=3220.5 unit=gal
